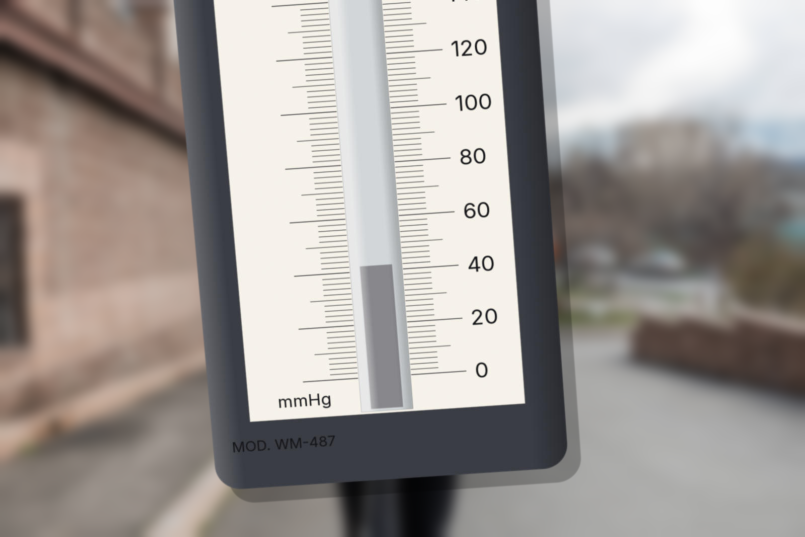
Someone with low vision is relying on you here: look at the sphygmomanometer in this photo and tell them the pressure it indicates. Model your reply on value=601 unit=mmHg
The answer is value=42 unit=mmHg
